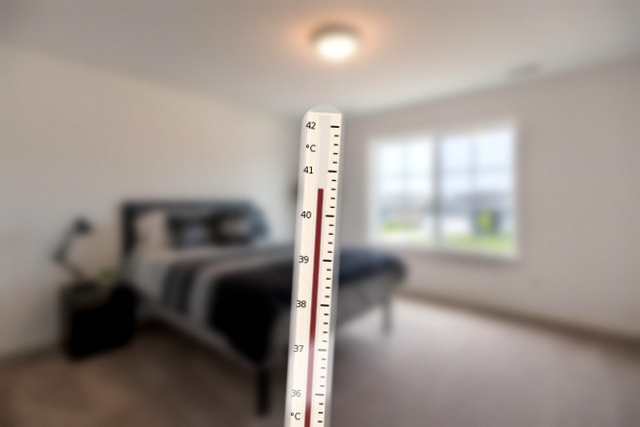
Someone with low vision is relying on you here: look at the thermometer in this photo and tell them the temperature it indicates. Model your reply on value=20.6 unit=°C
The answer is value=40.6 unit=°C
